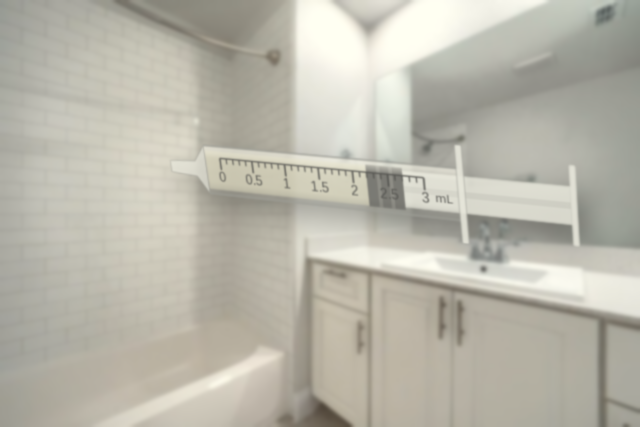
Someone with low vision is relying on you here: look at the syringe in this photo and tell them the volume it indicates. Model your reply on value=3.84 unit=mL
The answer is value=2.2 unit=mL
